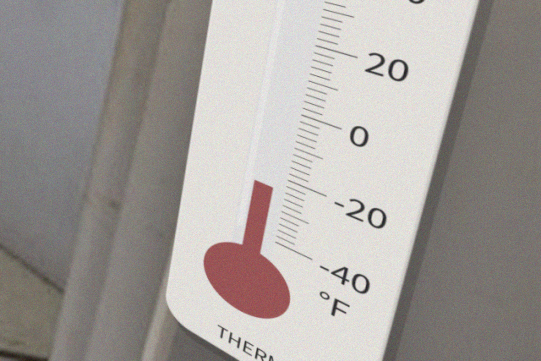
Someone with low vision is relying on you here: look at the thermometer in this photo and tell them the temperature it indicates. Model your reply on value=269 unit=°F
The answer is value=-24 unit=°F
